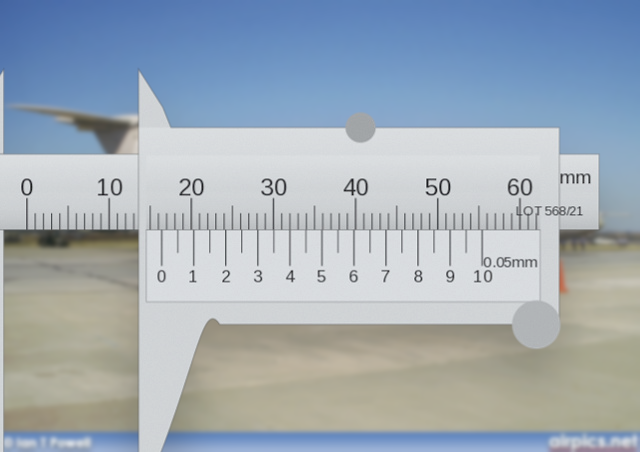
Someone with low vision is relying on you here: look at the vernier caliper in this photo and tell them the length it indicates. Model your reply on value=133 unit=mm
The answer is value=16.4 unit=mm
